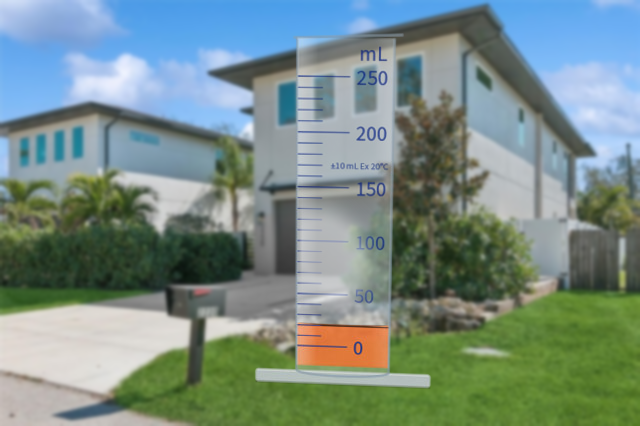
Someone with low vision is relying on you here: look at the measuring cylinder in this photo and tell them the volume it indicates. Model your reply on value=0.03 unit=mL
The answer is value=20 unit=mL
